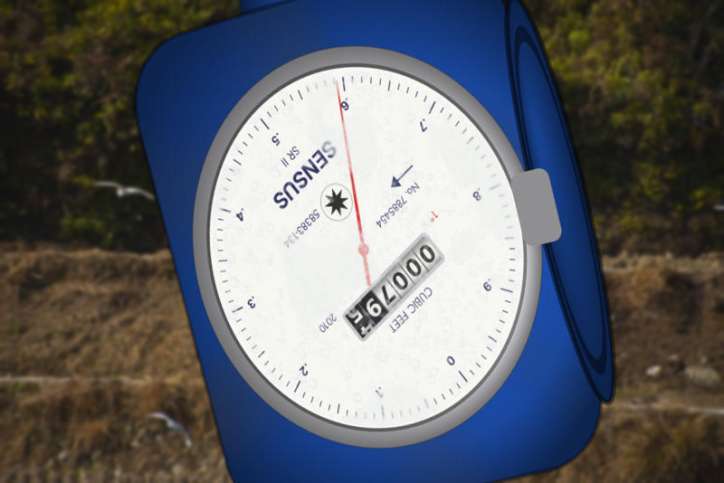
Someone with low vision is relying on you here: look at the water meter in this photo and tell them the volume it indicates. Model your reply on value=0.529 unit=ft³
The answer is value=794.59 unit=ft³
